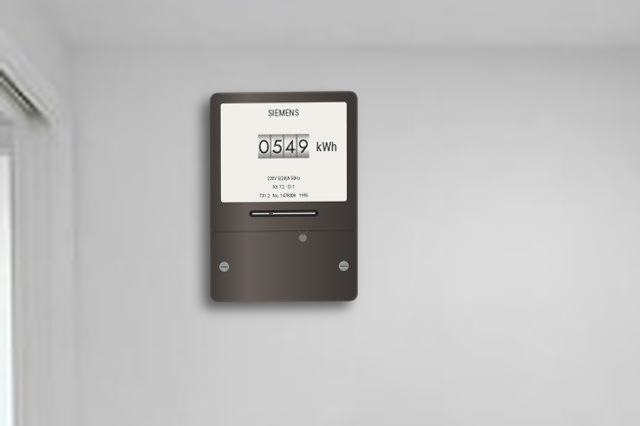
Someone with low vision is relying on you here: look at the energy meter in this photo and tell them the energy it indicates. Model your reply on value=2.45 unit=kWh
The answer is value=549 unit=kWh
